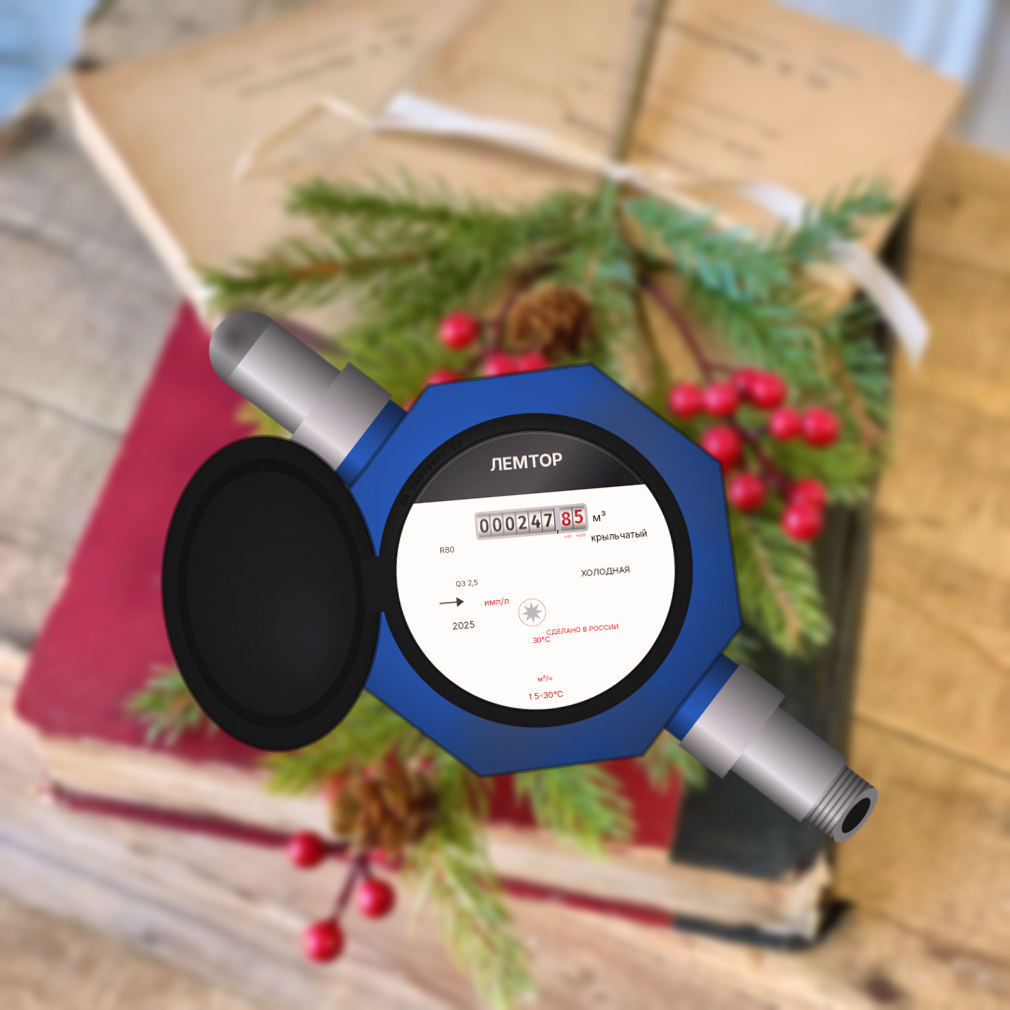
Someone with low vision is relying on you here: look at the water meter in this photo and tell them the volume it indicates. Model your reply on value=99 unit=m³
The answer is value=247.85 unit=m³
